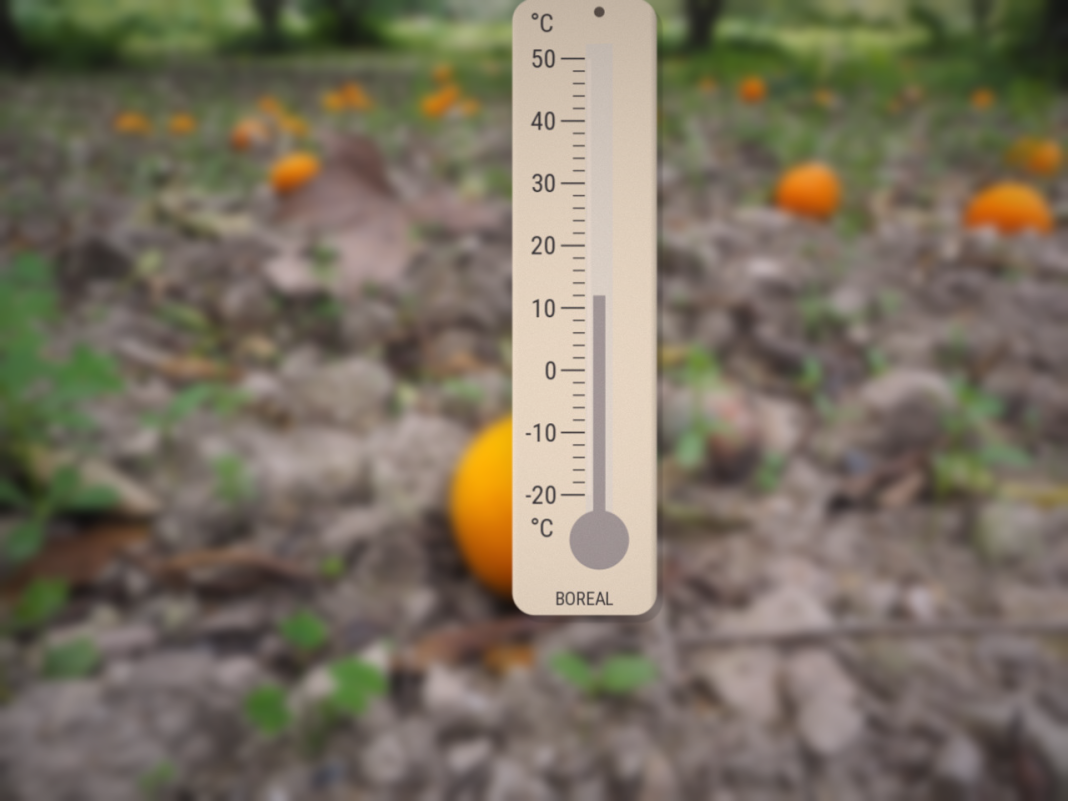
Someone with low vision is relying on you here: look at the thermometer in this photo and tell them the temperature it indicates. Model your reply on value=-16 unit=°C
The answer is value=12 unit=°C
